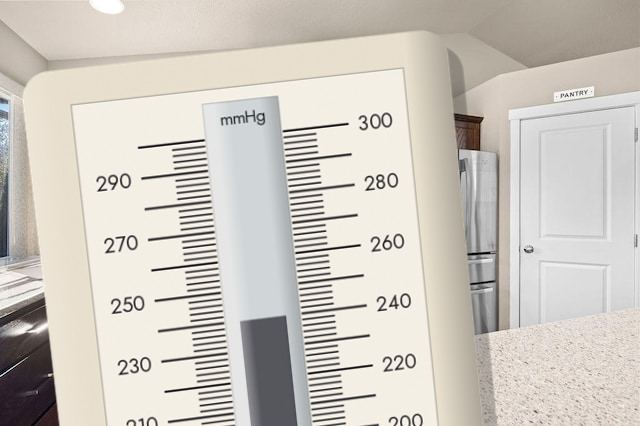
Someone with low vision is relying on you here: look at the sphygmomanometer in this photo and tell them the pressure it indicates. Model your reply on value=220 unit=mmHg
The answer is value=240 unit=mmHg
